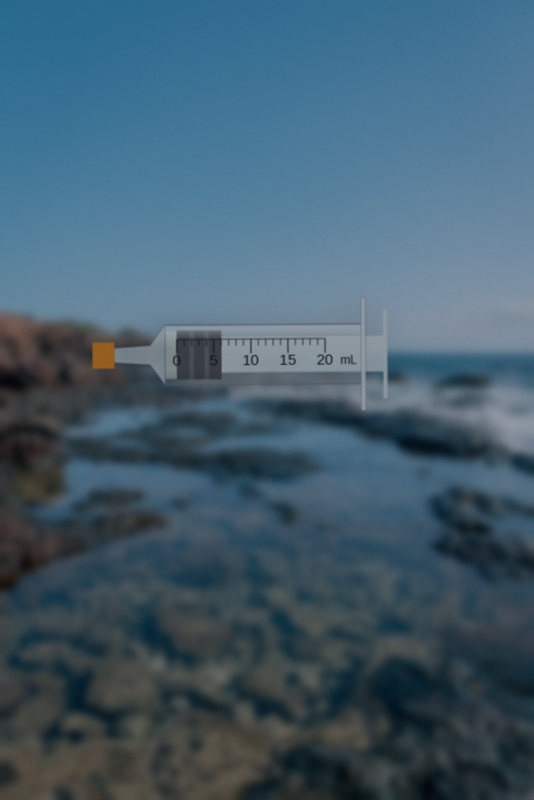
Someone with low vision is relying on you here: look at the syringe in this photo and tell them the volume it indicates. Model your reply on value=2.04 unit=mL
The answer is value=0 unit=mL
